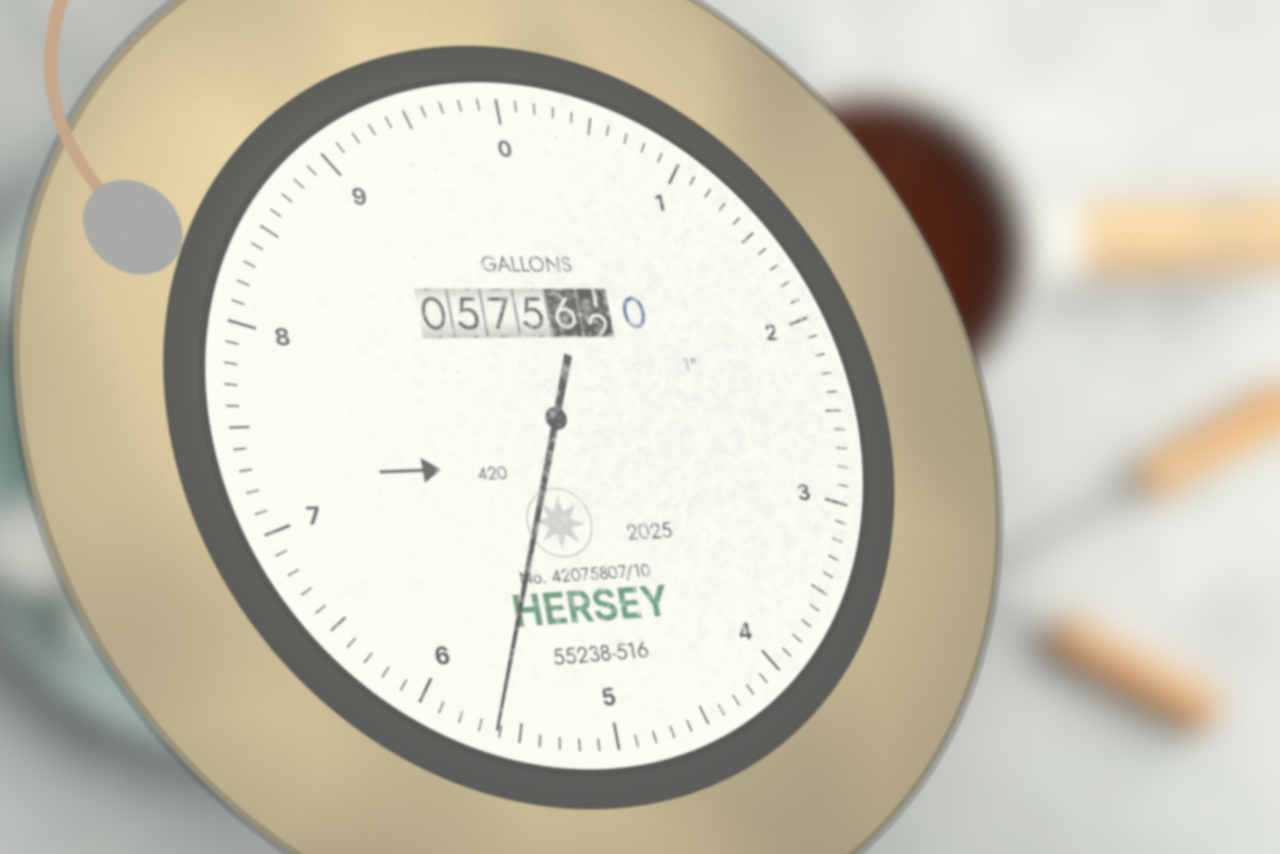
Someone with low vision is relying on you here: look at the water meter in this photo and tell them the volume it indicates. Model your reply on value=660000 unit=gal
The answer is value=575615.6 unit=gal
